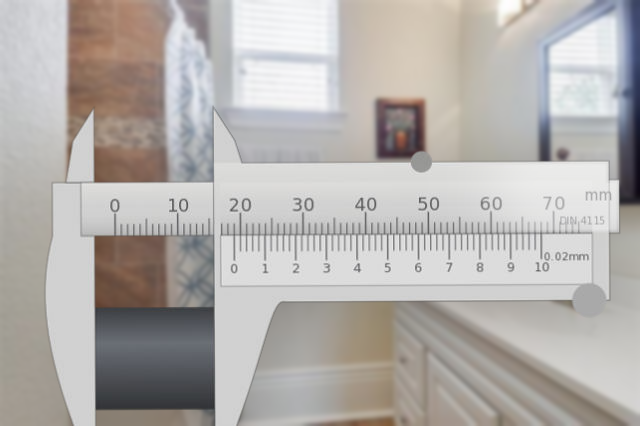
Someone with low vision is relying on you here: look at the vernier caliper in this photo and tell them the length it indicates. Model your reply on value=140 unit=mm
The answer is value=19.0 unit=mm
